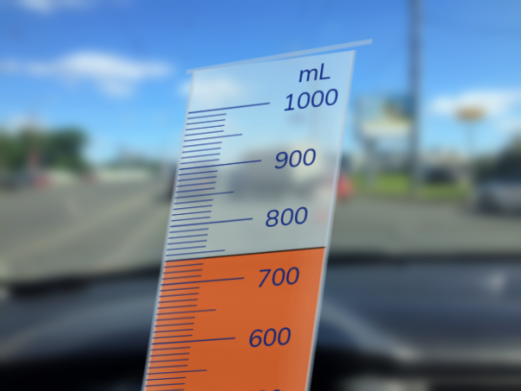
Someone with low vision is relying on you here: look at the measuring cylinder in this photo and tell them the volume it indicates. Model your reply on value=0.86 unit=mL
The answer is value=740 unit=mL
